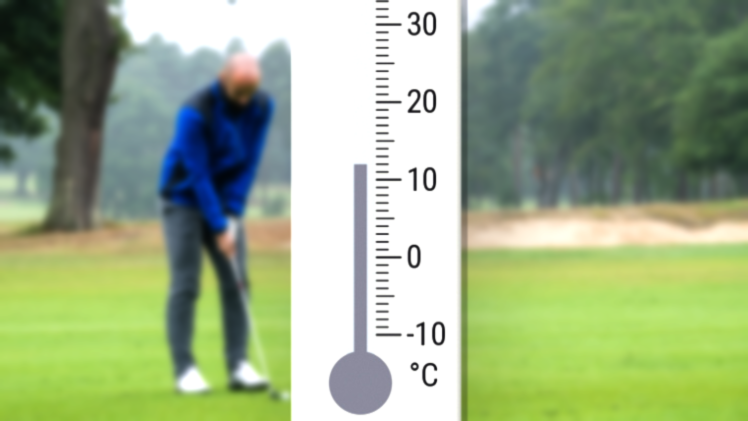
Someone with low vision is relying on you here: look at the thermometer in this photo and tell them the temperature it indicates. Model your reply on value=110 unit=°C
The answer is value=12 unit=°C
